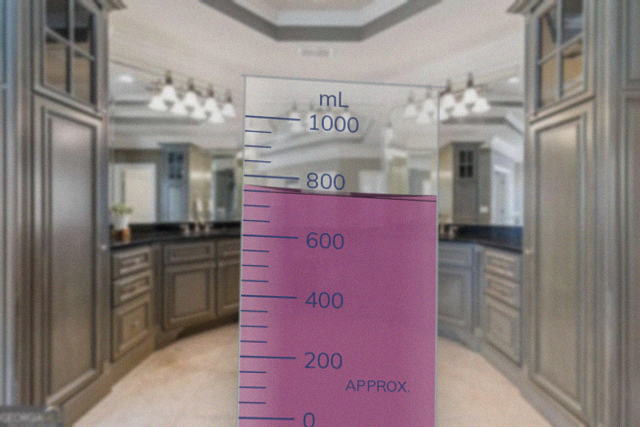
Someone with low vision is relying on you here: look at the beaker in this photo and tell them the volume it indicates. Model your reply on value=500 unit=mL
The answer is value=750 unit=mL
